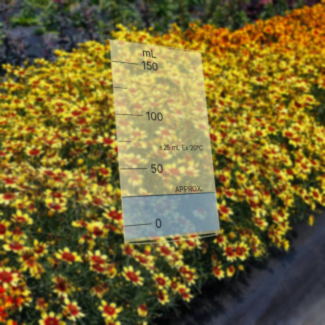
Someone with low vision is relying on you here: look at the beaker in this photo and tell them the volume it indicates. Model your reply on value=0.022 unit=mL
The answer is value=25 unit=mL
